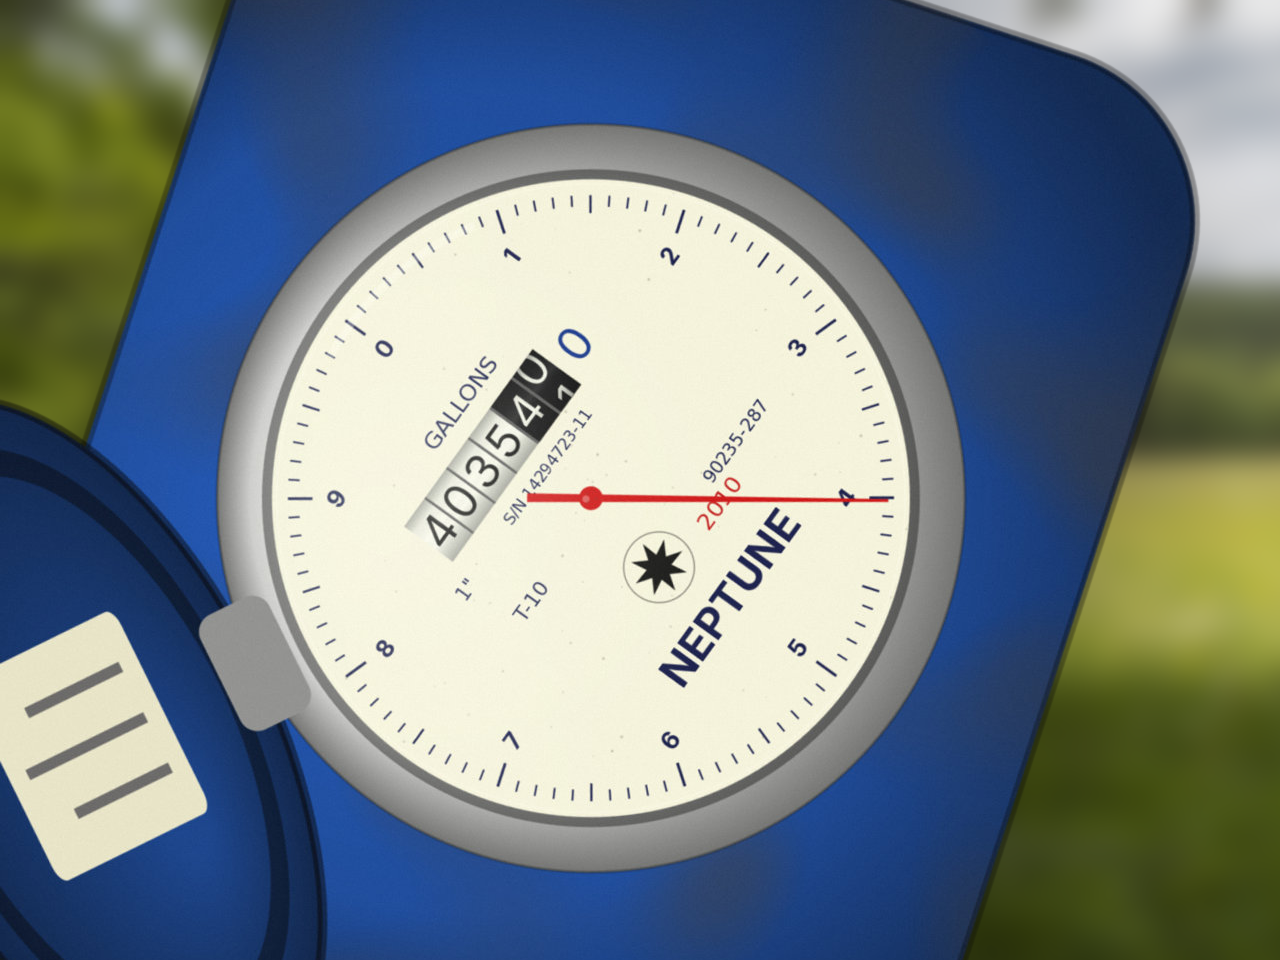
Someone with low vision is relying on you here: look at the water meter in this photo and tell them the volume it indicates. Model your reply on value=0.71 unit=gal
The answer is value=4035404.0 unit=gal
